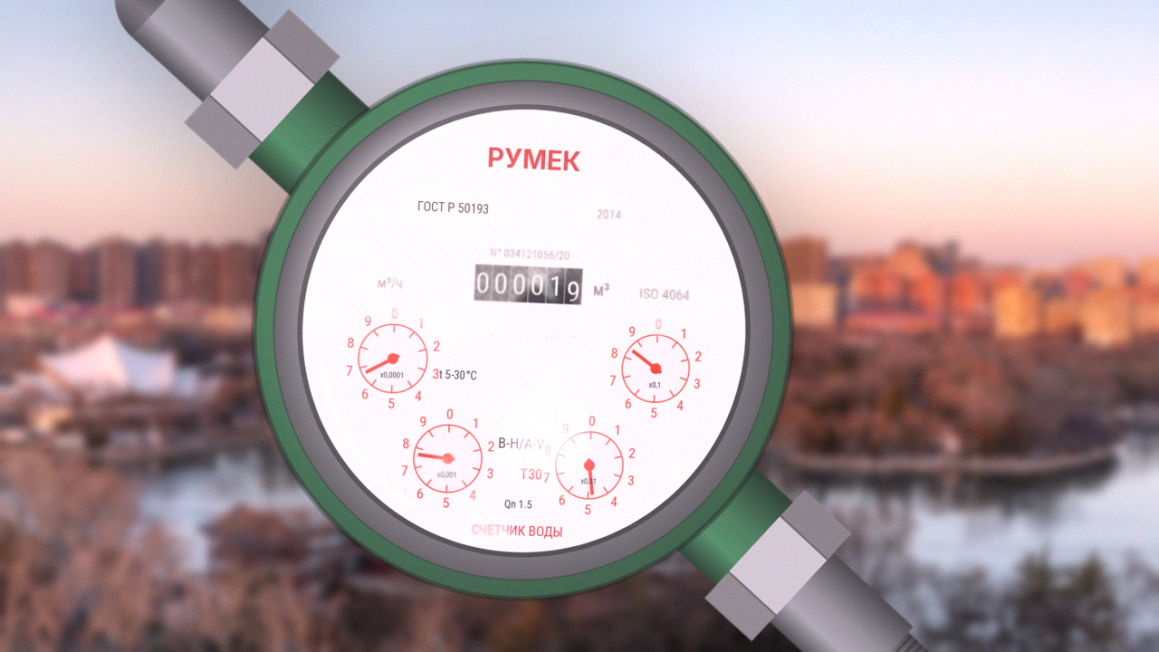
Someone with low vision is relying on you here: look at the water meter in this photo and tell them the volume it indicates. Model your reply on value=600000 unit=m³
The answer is value=18.8476 unit=m³
